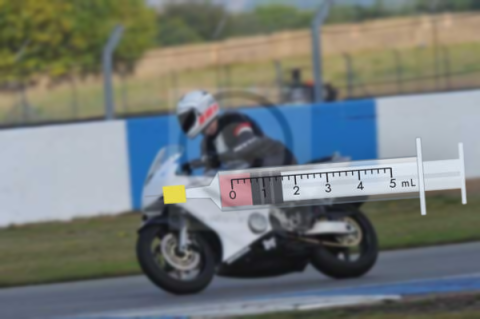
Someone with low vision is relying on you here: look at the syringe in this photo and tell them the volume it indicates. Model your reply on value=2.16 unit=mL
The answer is value=0.6 unit=mL
